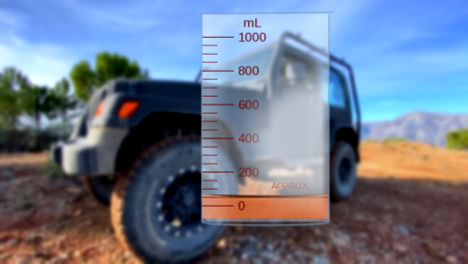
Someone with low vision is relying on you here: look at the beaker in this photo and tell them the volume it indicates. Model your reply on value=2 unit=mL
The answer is value=50 unit=mL
